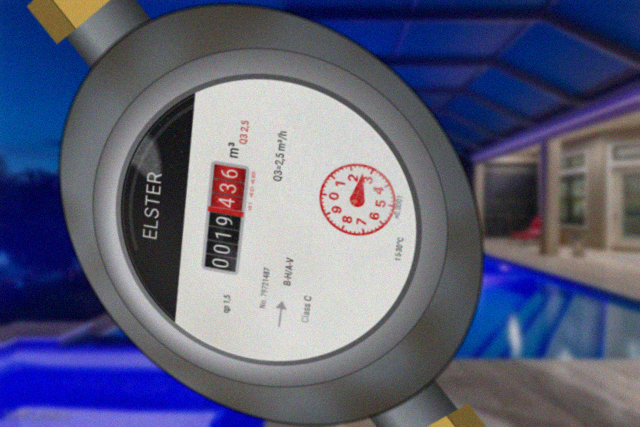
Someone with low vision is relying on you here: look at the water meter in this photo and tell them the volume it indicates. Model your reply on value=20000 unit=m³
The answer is value=19.4362 unit=m³
